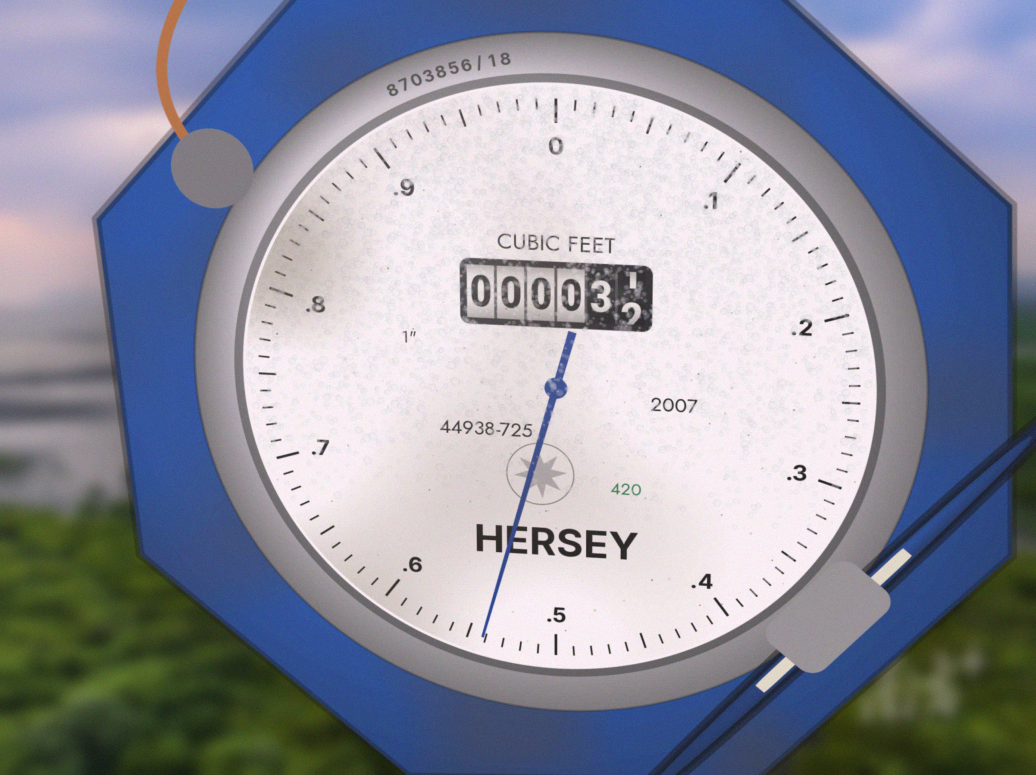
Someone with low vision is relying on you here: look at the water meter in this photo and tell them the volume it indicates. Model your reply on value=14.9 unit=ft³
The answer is value=31.54 unit=ft³
